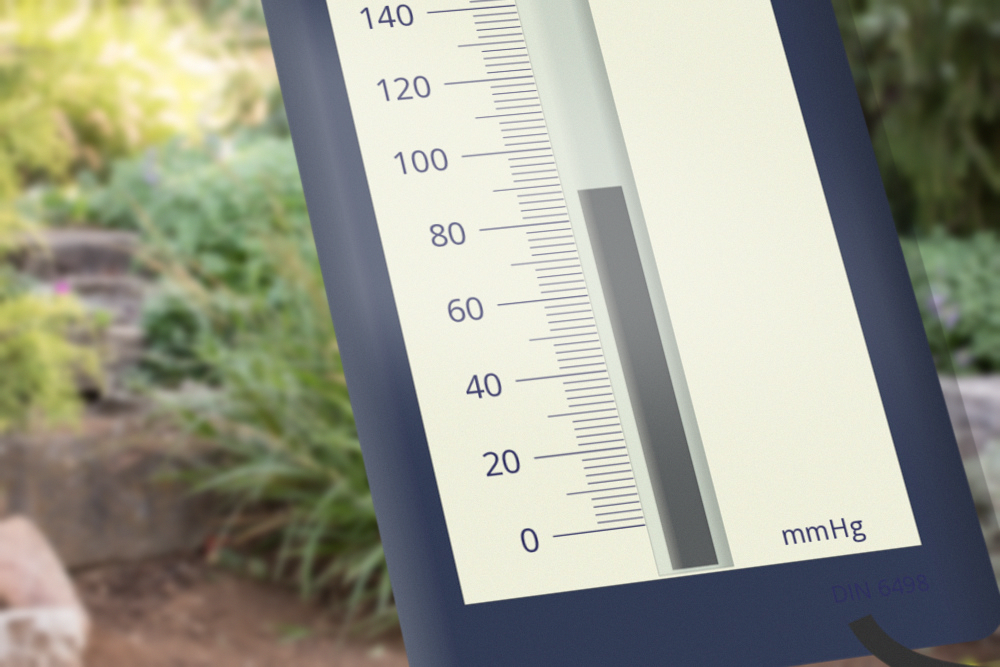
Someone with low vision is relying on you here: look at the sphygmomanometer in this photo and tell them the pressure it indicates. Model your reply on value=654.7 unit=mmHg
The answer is value=88 unit=mmHg
